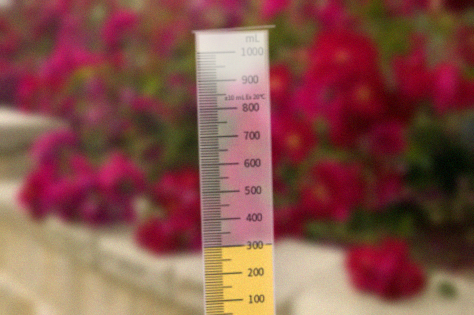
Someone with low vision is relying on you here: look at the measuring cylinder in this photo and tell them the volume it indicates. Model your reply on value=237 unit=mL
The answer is value=300 unit=mL
